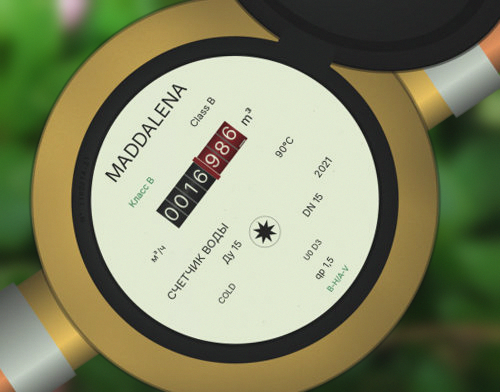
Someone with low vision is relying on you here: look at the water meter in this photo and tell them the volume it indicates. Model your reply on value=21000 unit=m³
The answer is value=16.986 unit=m³
